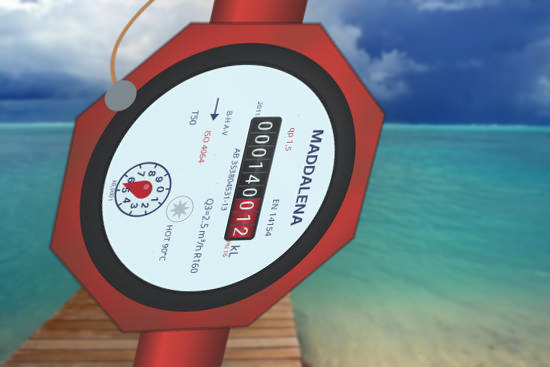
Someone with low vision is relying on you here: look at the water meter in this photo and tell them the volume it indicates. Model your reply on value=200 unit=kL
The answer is value=140.0125 unit=kL
